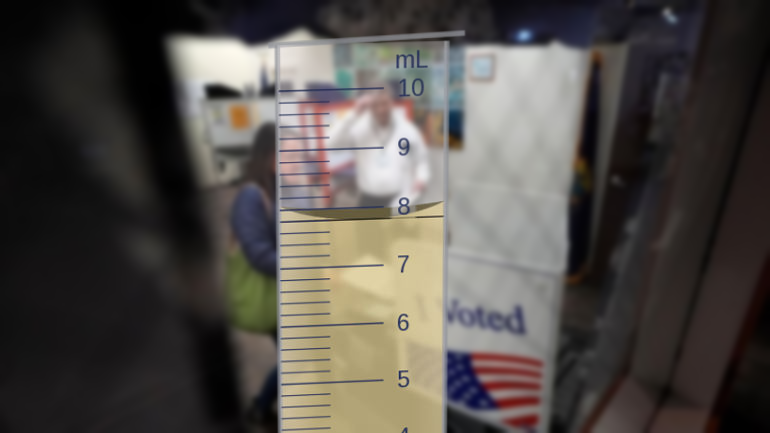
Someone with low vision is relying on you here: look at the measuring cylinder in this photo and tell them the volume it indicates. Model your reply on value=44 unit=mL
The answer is value=7.8 unit=mL
